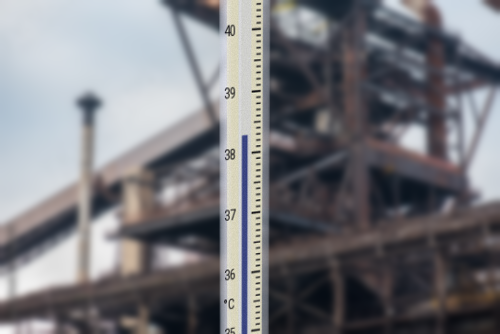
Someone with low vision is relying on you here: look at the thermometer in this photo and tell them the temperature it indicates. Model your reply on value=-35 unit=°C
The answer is value=38.3 unit=°C
